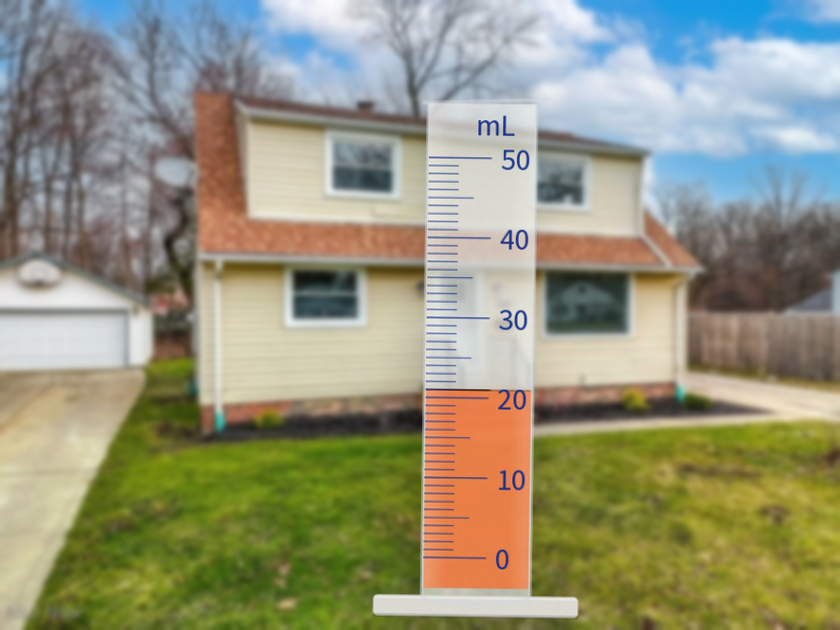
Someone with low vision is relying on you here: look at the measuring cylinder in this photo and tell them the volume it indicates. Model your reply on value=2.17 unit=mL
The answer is value=21 unit=mL
